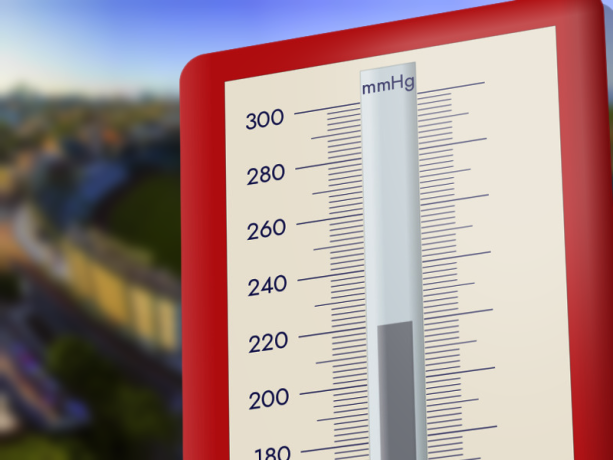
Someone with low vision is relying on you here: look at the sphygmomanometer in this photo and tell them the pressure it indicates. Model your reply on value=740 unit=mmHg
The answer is value=220 unit=mmHg
